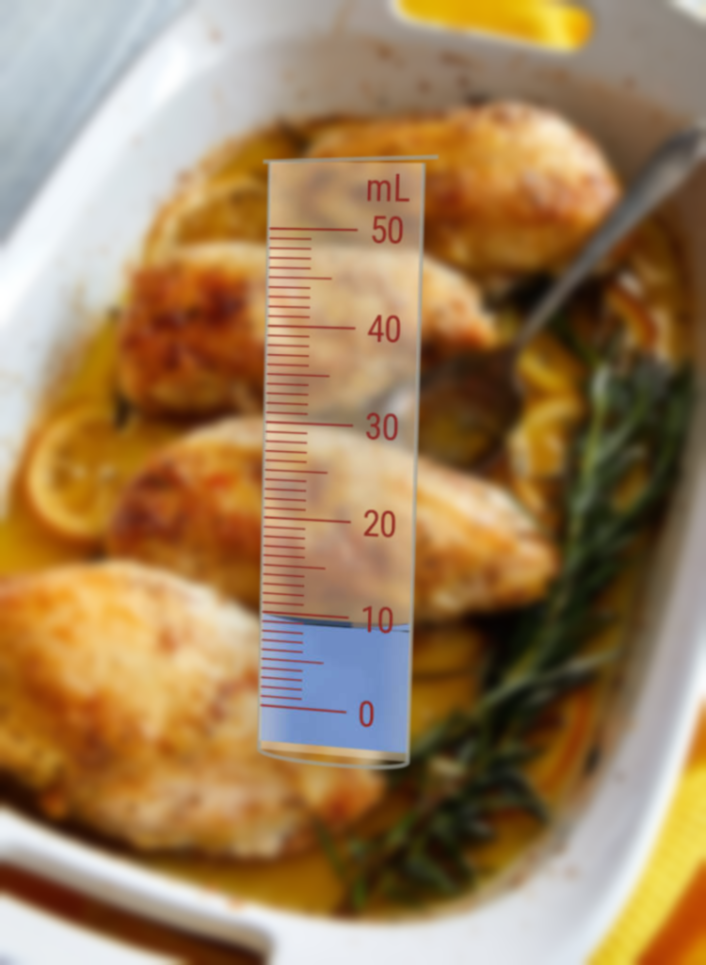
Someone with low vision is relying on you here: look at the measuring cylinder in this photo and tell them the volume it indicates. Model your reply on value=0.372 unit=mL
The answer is value=9 unit=mL
